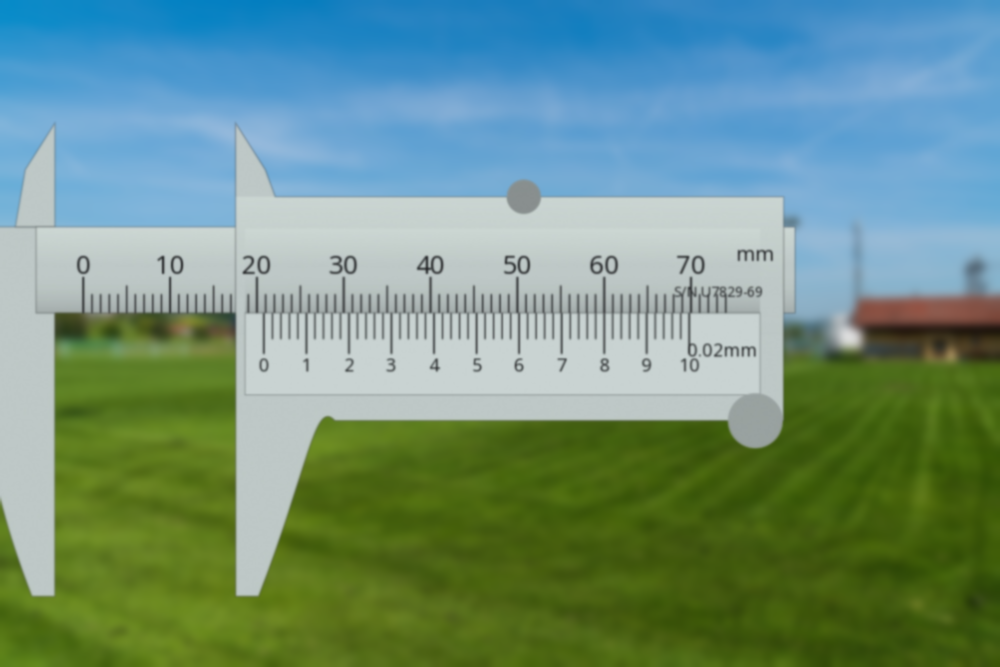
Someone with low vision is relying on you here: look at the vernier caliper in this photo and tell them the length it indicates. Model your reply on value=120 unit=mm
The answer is value=20.8 unit=mm
